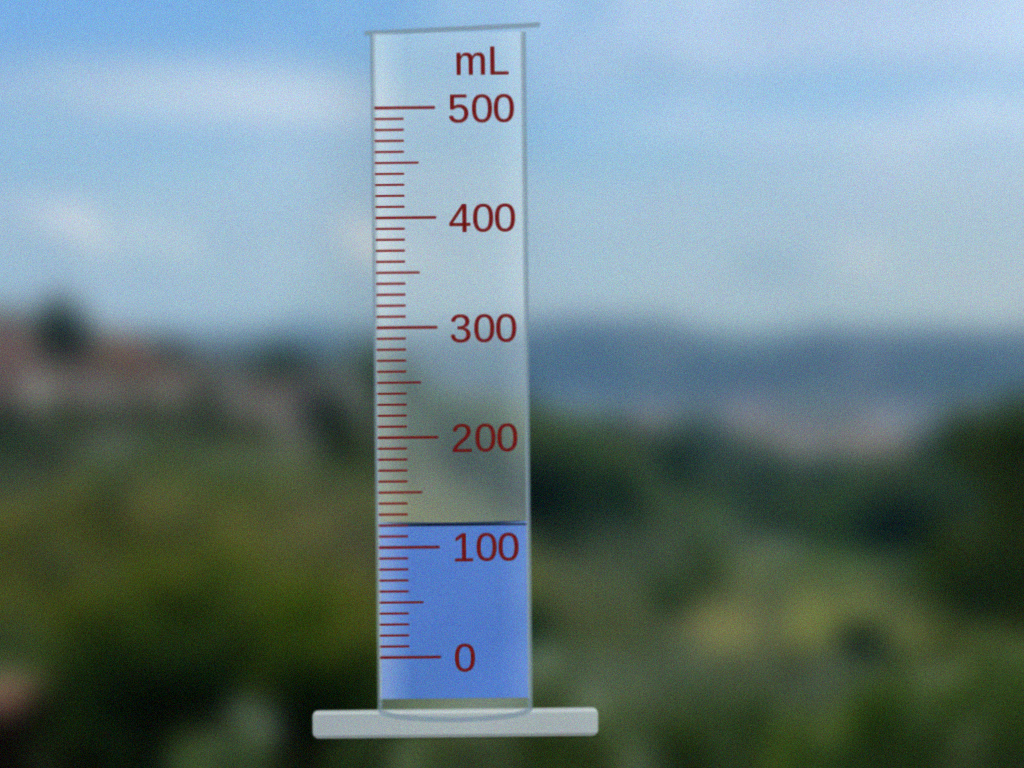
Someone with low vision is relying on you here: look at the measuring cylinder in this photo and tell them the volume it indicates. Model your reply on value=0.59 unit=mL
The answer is value=120 unit=mL
